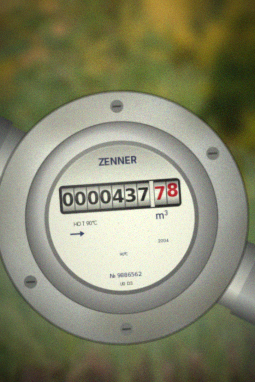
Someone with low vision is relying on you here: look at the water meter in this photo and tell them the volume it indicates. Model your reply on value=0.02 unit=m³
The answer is value=437.78 unit=m³
